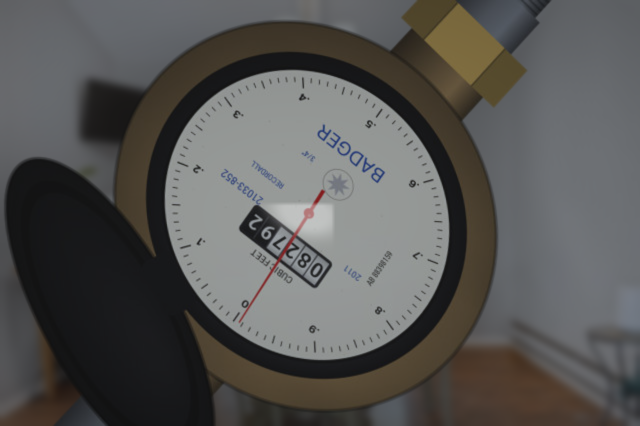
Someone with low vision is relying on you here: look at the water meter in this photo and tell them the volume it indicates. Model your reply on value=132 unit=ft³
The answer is value=82791.99 unit=ft³
